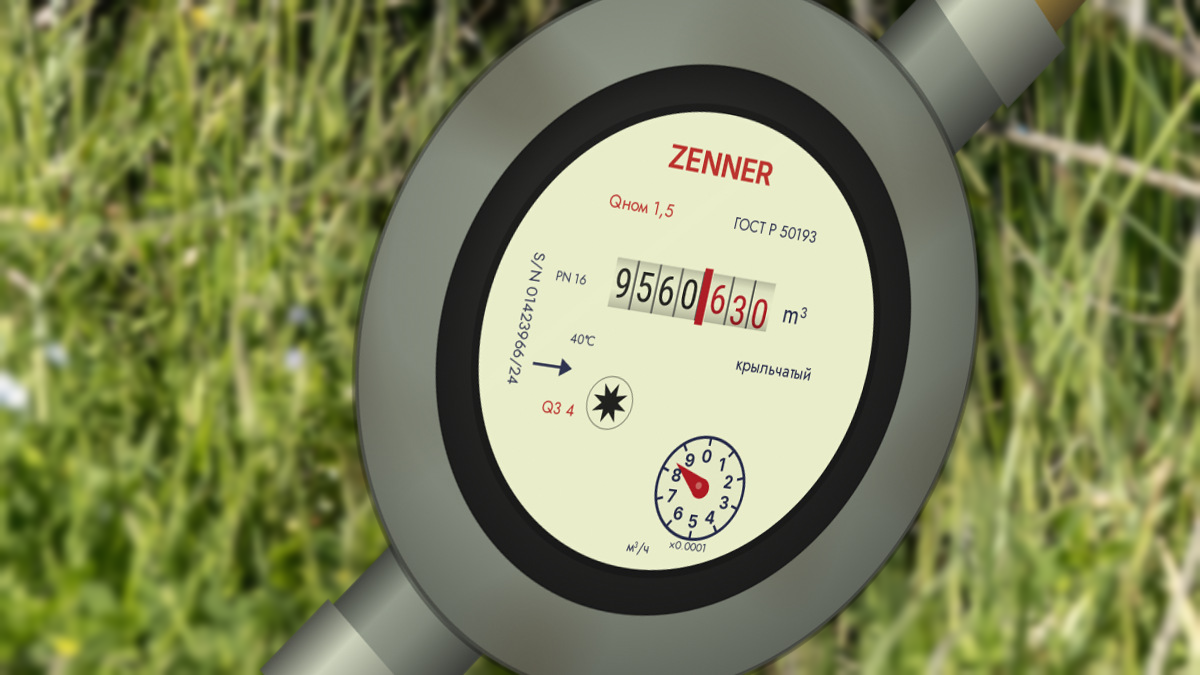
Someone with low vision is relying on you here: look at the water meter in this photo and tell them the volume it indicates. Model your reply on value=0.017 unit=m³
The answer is value=9560.6298 unit=m³
